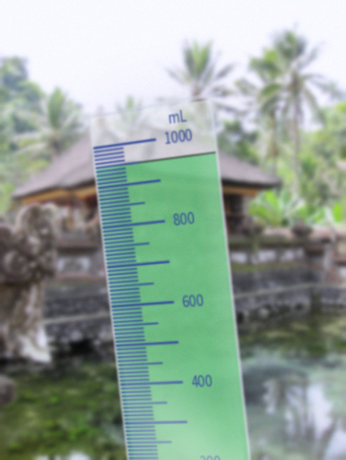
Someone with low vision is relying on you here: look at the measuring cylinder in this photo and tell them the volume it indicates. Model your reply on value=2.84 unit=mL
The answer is value=950 unit=mL
